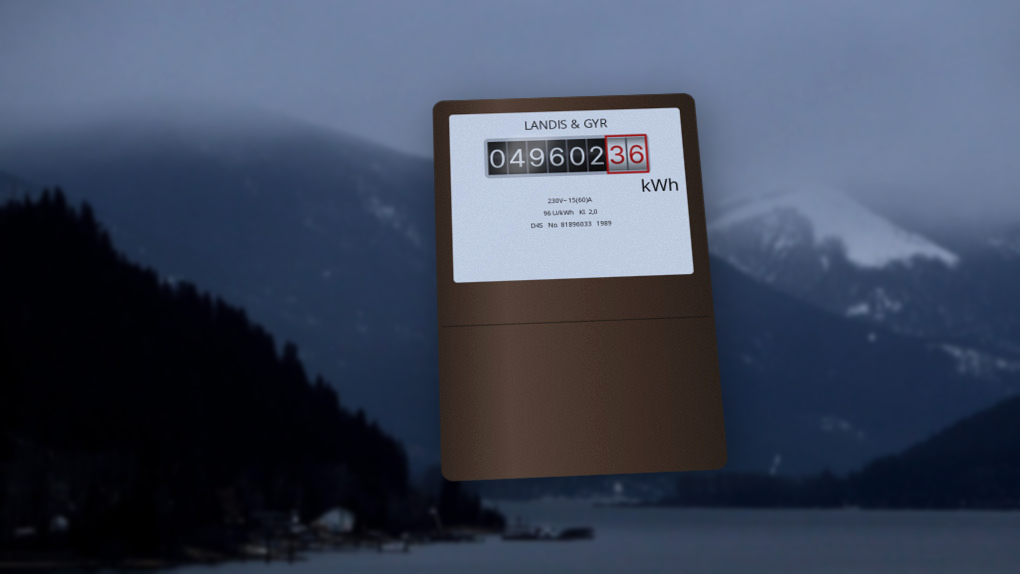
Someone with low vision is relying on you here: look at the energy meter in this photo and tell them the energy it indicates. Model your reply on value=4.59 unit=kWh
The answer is value=49602.36 unit=kWh
